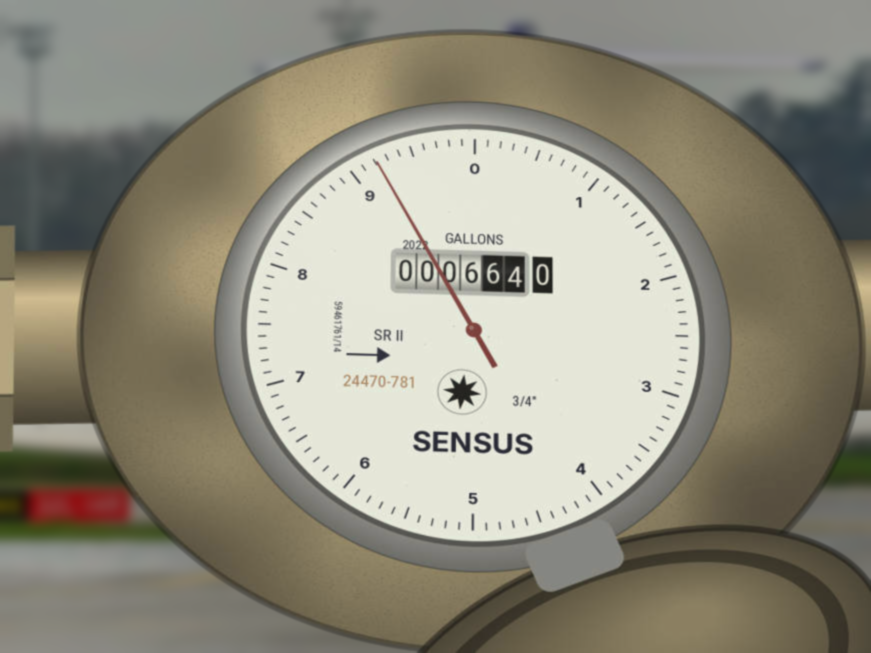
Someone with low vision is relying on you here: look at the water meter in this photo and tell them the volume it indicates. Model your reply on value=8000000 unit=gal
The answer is value=6639.2 unit=gal
